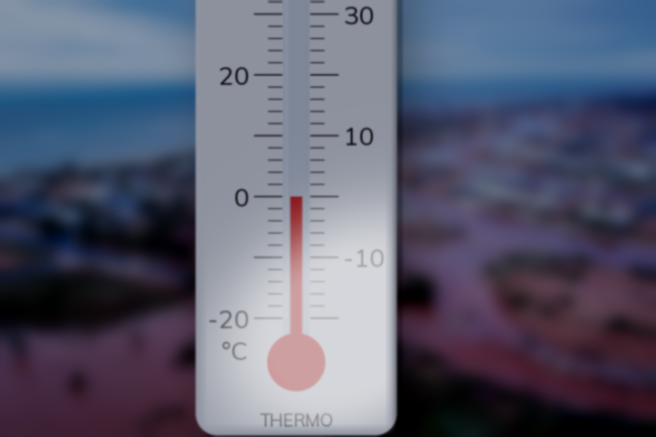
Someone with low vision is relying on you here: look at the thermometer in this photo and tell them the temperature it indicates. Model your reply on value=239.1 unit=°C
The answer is value=0 unit=°C
